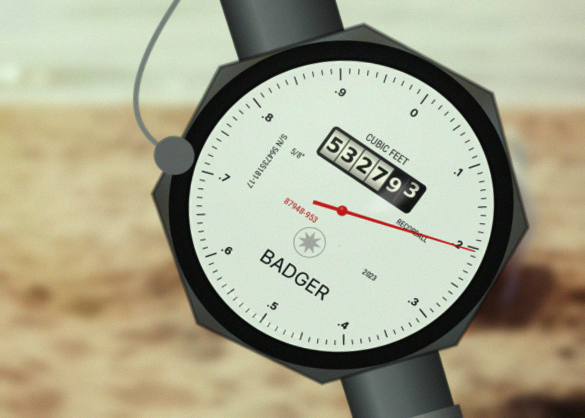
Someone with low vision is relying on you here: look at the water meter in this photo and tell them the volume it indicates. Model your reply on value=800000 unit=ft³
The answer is value=532793.20 unit=ft³
